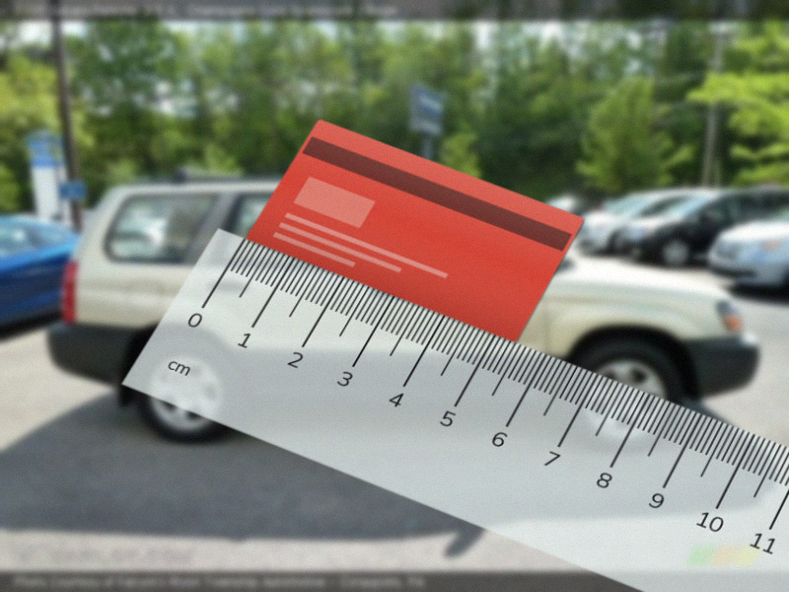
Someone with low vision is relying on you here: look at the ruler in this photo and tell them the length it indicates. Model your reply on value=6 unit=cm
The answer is value=5.4 unit=cm
